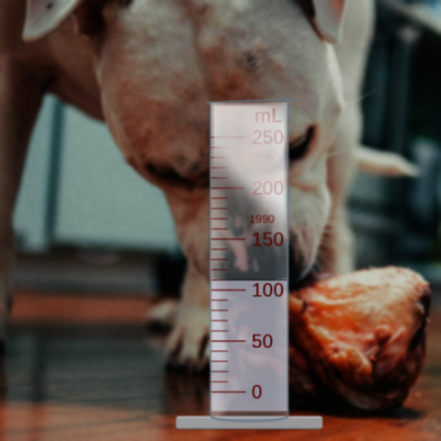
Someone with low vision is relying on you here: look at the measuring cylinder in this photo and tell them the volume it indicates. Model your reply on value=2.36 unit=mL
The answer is value=110 unit=mL
